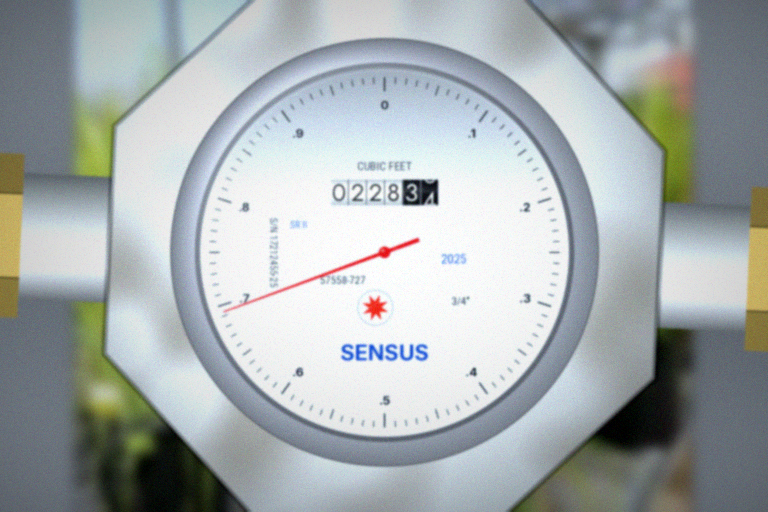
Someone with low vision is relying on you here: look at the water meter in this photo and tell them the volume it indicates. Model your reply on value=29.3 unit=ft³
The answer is value=22833.69 unit=ft³
